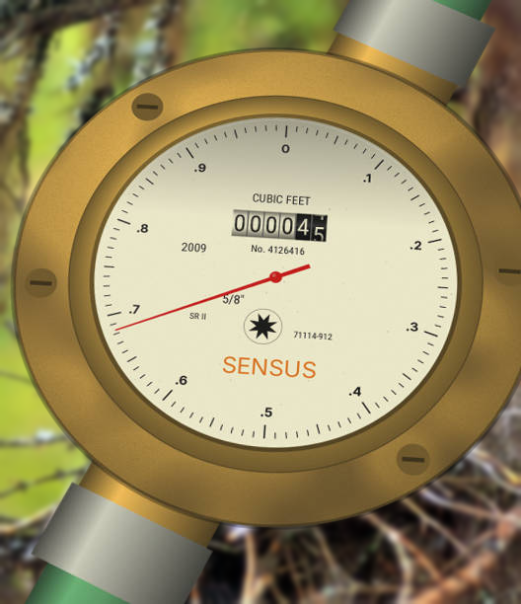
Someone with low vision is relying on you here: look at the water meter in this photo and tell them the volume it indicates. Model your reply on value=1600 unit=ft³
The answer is value=44.68 unit=ft³
